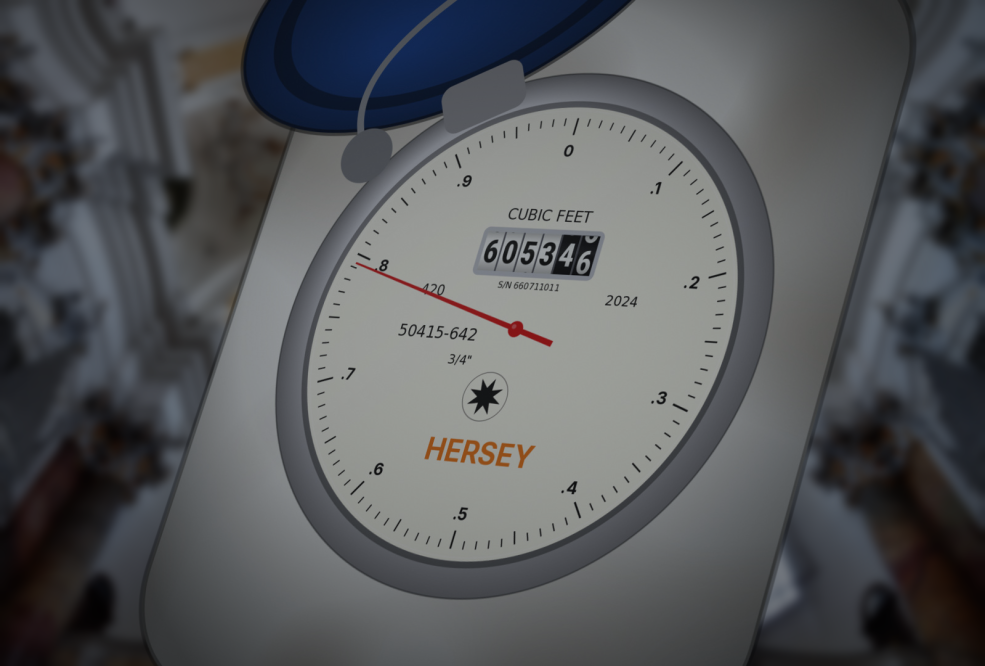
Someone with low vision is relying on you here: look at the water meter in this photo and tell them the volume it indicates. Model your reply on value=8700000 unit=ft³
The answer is value=605345.79 unit=ft³
